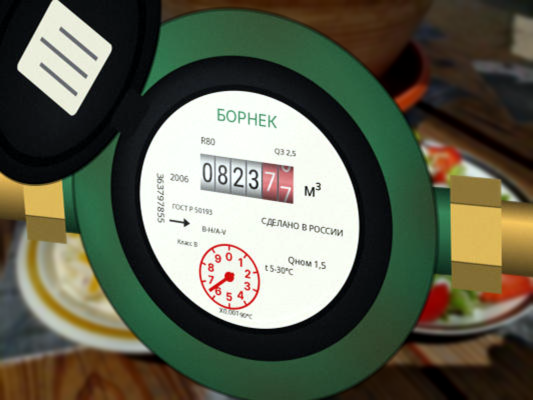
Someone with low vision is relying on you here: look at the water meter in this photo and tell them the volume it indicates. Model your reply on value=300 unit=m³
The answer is value=823.766 unit=m³
